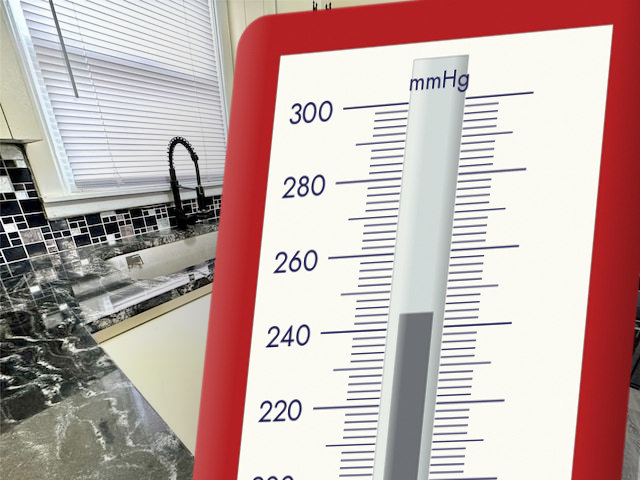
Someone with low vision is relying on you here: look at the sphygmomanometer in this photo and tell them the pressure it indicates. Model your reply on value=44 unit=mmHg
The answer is value=244 unit=mmHg
